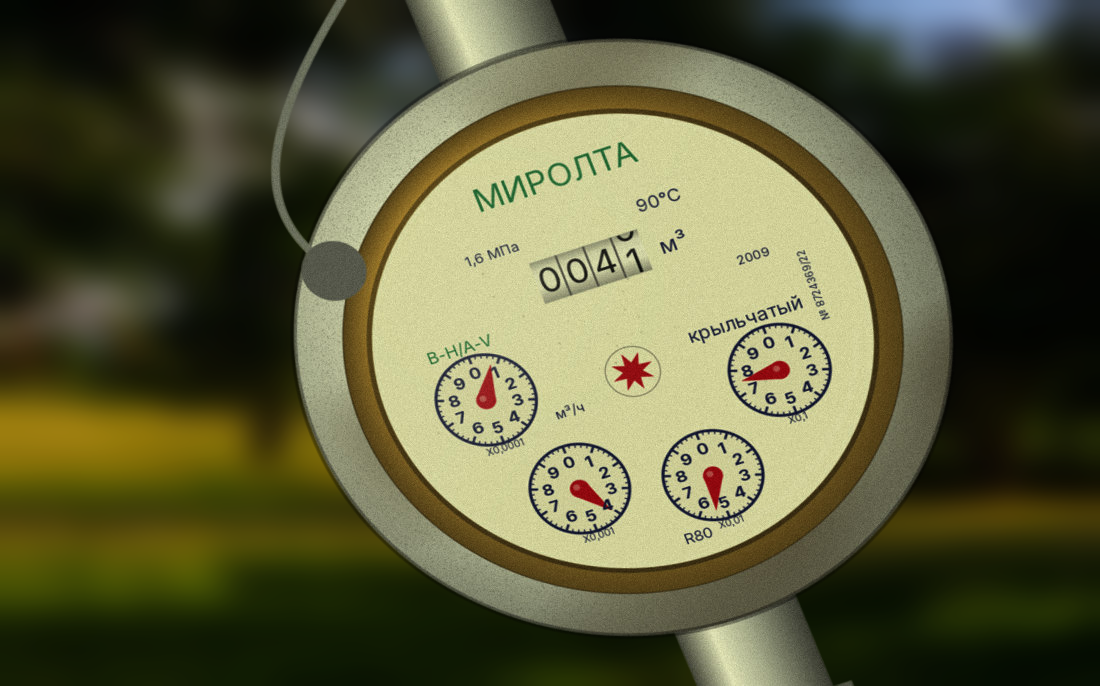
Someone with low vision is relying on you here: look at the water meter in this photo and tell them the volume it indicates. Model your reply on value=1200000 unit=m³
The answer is value=40.7540 unit=m³
